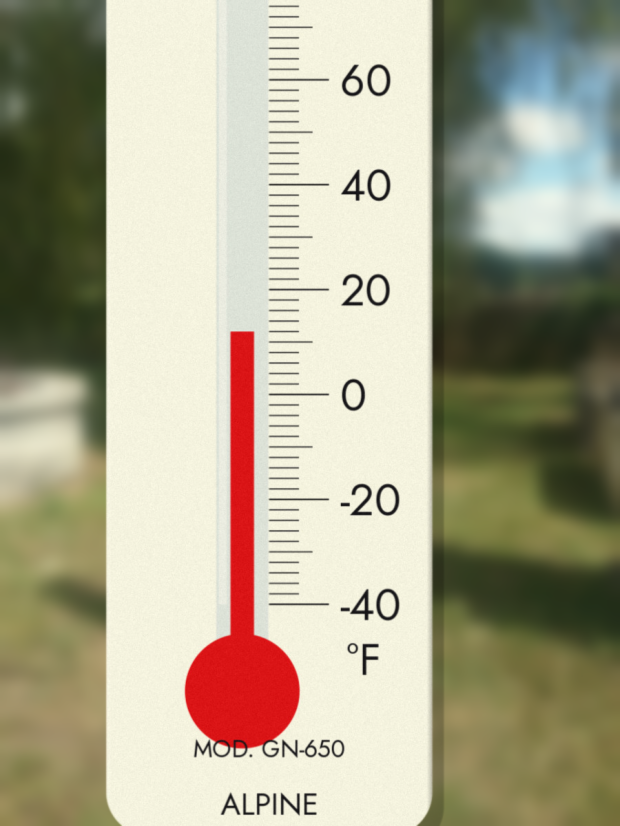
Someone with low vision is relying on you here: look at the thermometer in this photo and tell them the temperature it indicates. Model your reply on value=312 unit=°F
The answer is value=12 unit=°F
